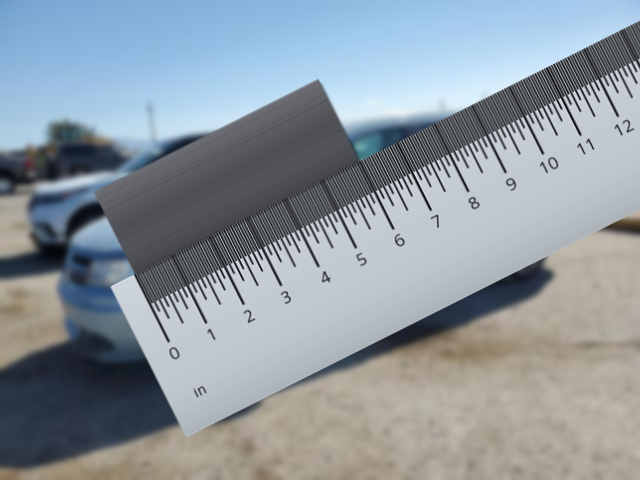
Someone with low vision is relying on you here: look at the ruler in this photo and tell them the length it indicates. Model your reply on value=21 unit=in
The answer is value=6 unit=in
